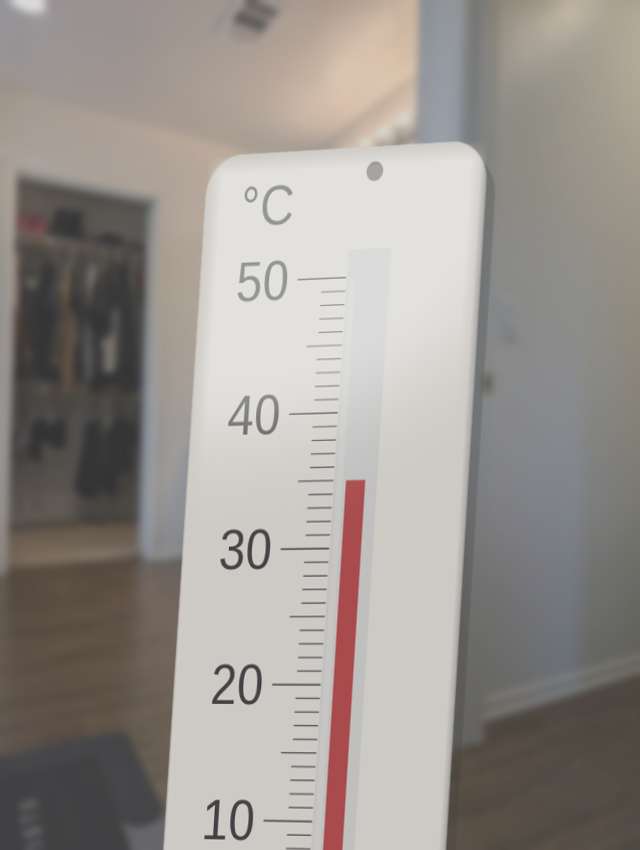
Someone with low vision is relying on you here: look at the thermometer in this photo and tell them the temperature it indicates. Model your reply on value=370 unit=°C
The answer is value=35 unit=°C
